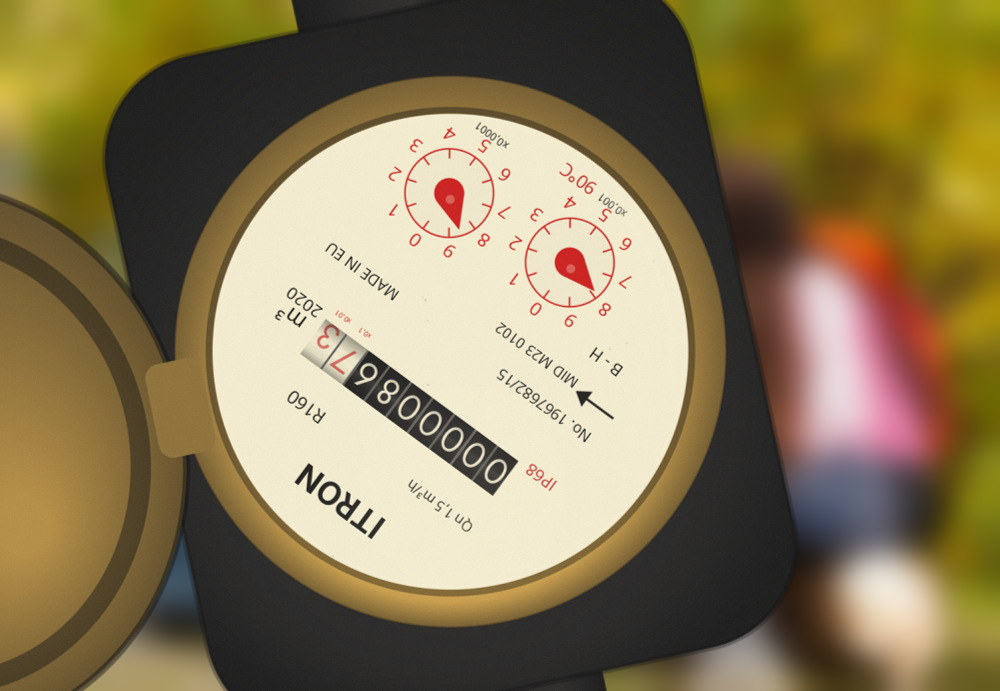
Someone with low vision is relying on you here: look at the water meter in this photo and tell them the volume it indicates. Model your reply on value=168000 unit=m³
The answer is value=86.7278 unit=m³
